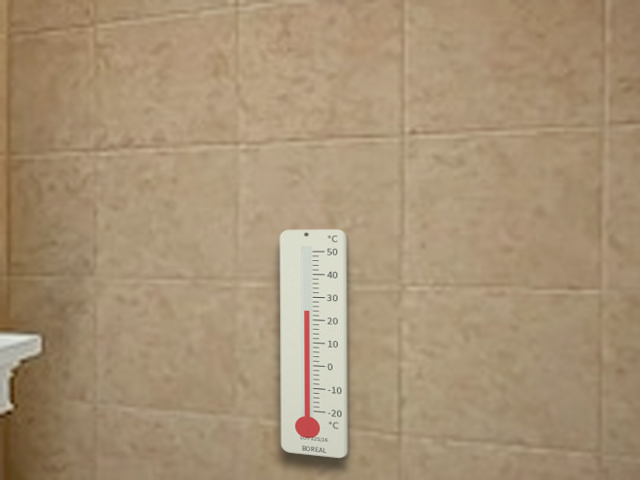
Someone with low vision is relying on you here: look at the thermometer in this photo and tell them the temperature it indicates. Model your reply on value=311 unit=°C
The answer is value=24 unit=°C
